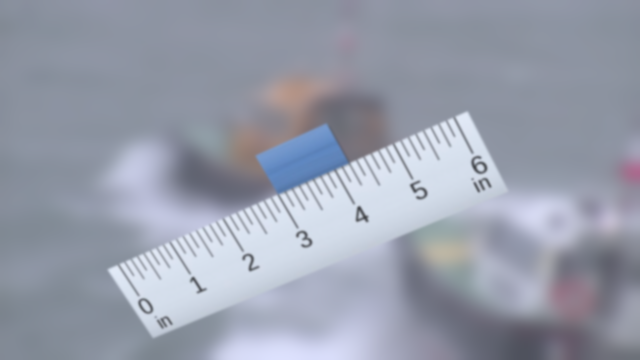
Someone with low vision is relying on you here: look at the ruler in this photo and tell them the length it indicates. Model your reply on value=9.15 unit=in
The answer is value=1.25 unit=in
